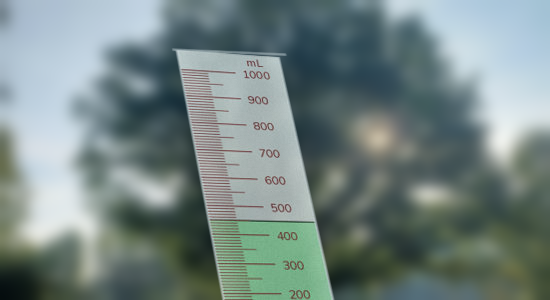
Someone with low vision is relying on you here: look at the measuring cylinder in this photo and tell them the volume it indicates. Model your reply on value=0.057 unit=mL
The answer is value=450 unit=mL
